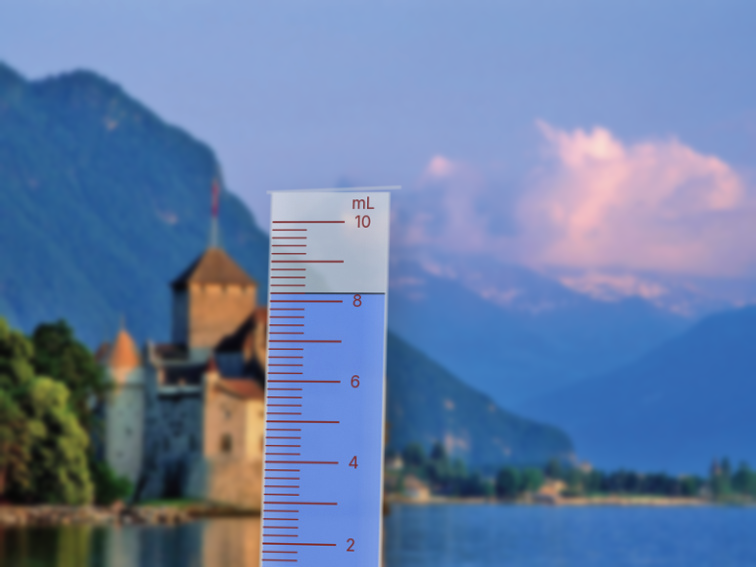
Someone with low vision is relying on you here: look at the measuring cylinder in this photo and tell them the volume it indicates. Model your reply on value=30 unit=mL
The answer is value=8.2 unit=mL
